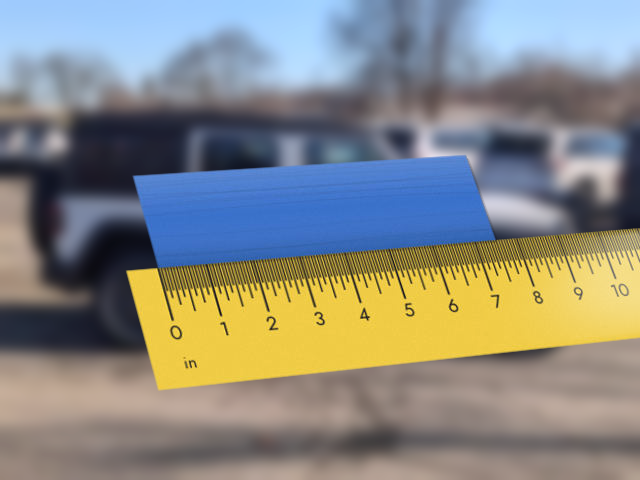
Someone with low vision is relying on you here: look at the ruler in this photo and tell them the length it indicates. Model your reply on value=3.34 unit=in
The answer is value=7.5 unit=in
